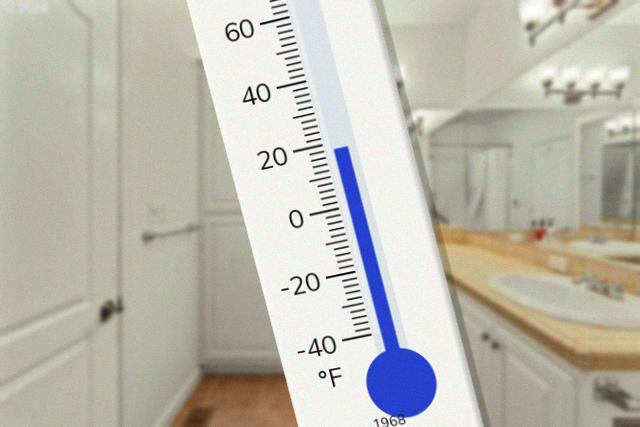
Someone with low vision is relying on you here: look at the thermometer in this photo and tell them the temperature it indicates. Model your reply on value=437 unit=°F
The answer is value=18 unit=°F
